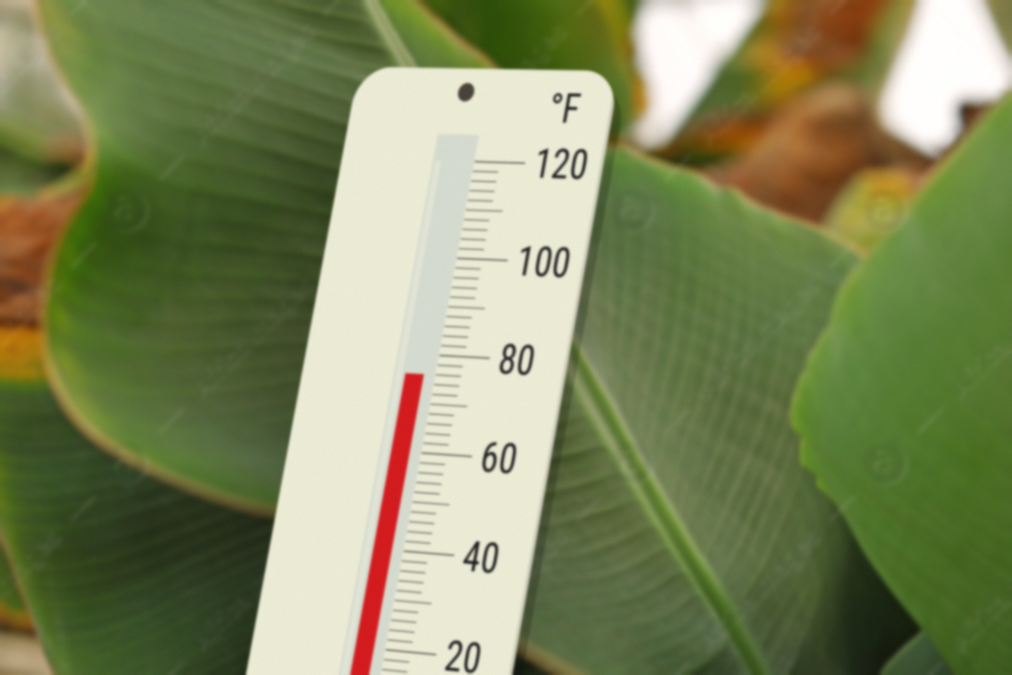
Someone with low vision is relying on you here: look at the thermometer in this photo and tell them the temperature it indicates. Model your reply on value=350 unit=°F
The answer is value=76 unit=°F
